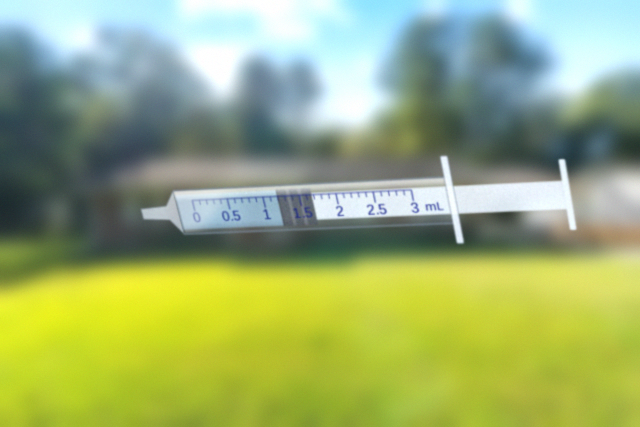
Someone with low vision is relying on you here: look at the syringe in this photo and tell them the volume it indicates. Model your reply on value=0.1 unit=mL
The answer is value=1.2 unit=mL
